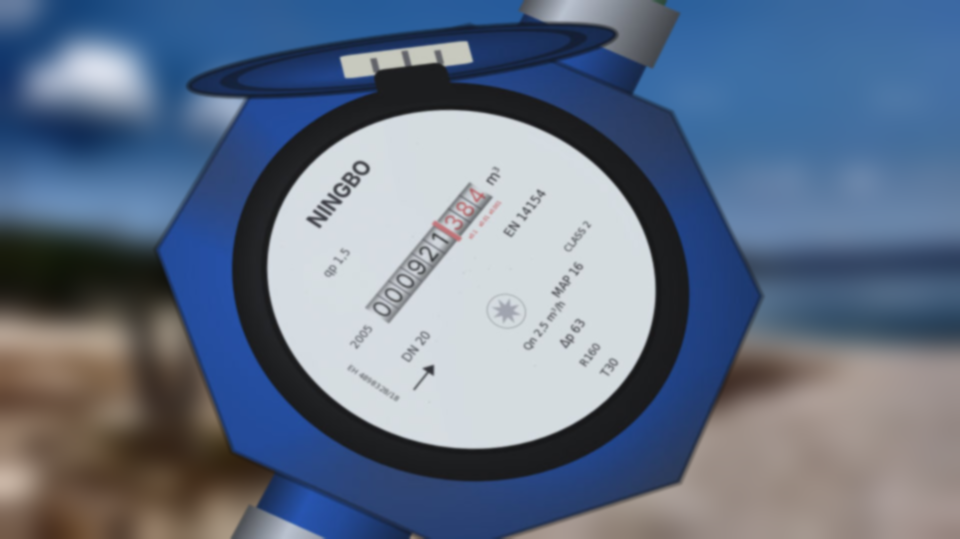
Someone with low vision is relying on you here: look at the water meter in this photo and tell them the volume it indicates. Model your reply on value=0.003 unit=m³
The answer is value=921.384 unit=m³
